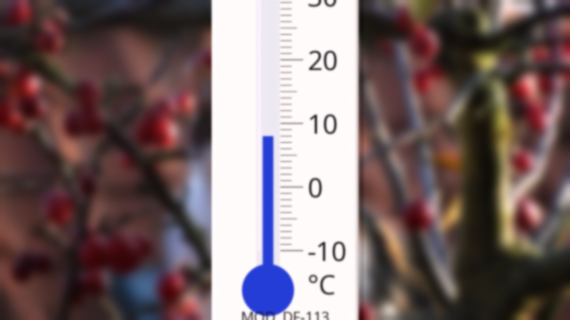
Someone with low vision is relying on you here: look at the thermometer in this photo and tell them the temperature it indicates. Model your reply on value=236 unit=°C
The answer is value=8 unit=°C
